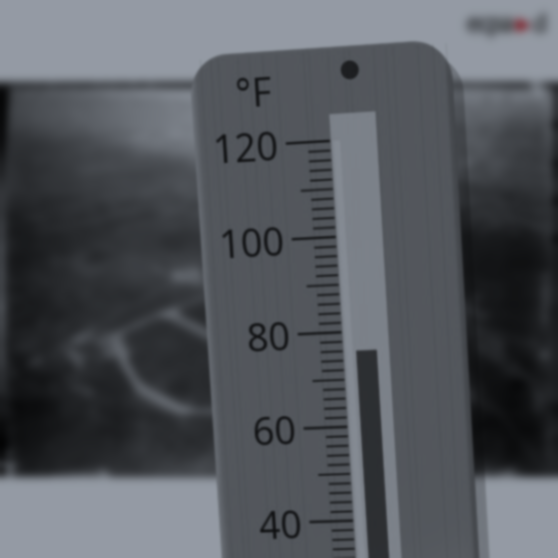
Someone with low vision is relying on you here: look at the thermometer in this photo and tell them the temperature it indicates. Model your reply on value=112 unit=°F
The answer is value=76 unit=°F
